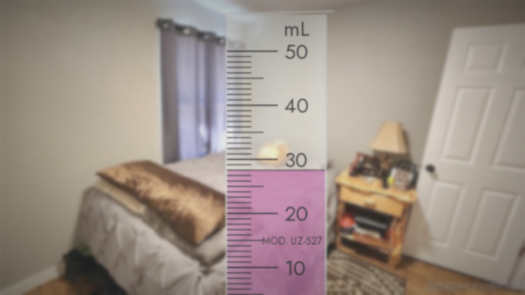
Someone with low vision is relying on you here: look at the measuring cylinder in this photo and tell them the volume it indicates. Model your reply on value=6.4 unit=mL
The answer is value=28 unit=mL
